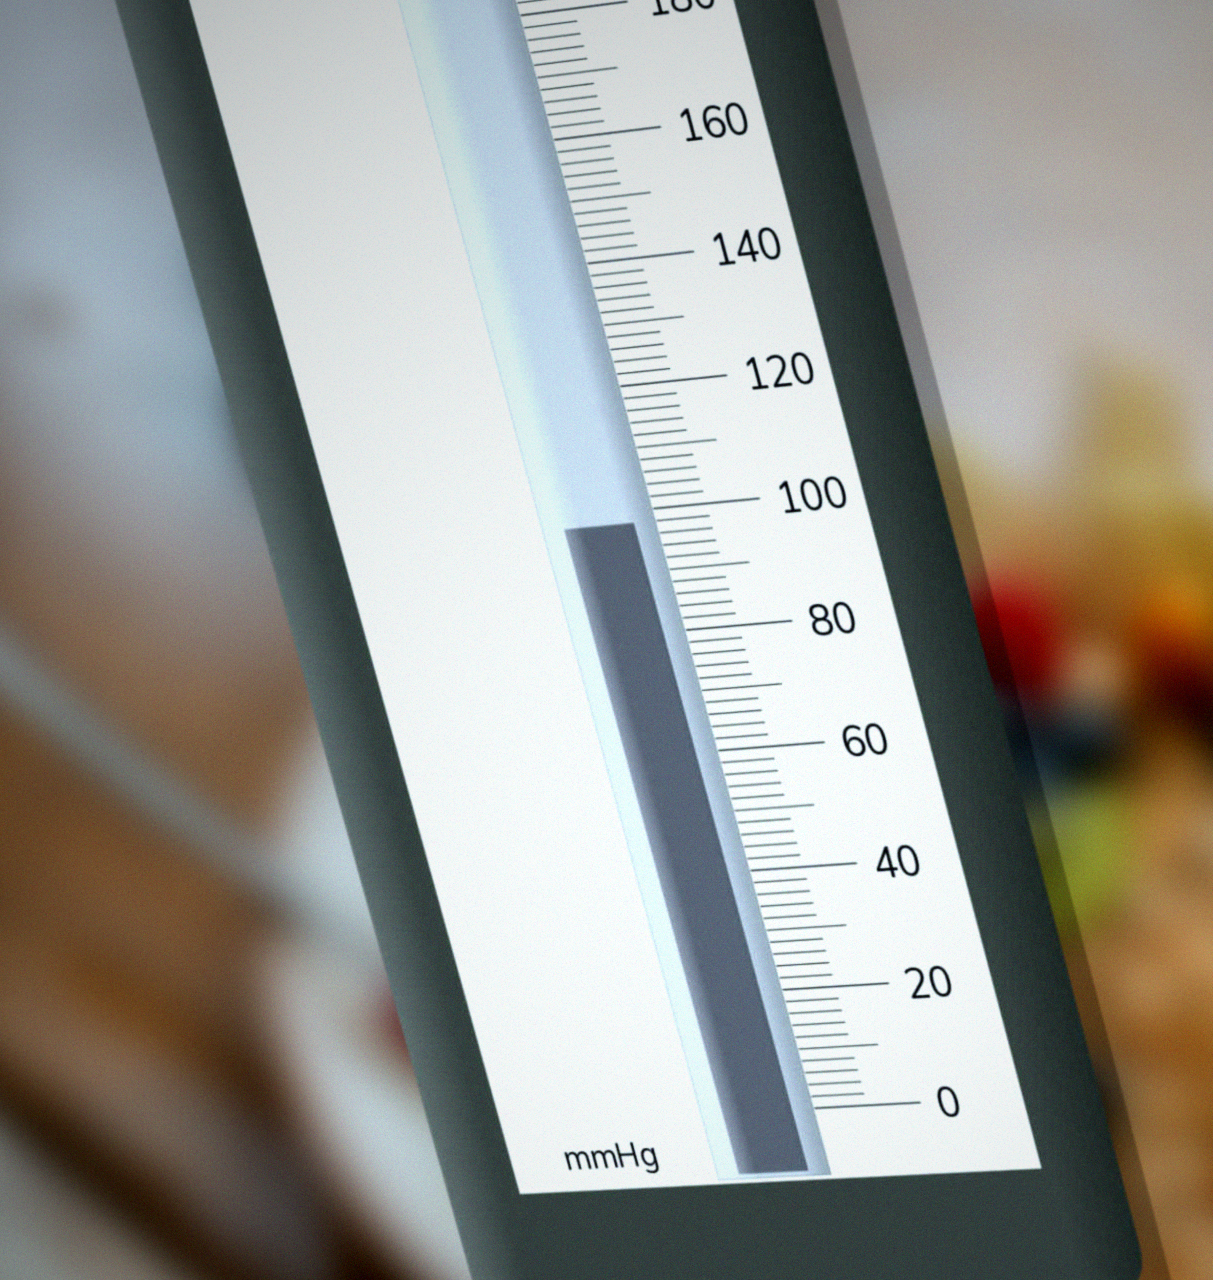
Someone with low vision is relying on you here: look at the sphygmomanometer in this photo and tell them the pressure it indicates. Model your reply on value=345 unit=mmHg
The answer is value=98 unit=mmHg
